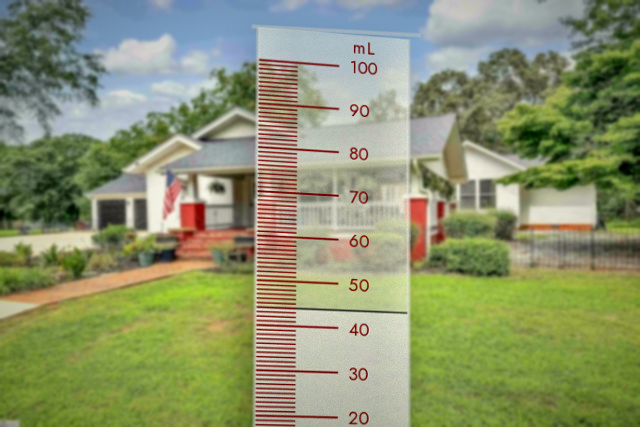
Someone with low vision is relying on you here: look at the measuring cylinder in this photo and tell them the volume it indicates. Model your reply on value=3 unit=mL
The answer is value=44 unit=mL
